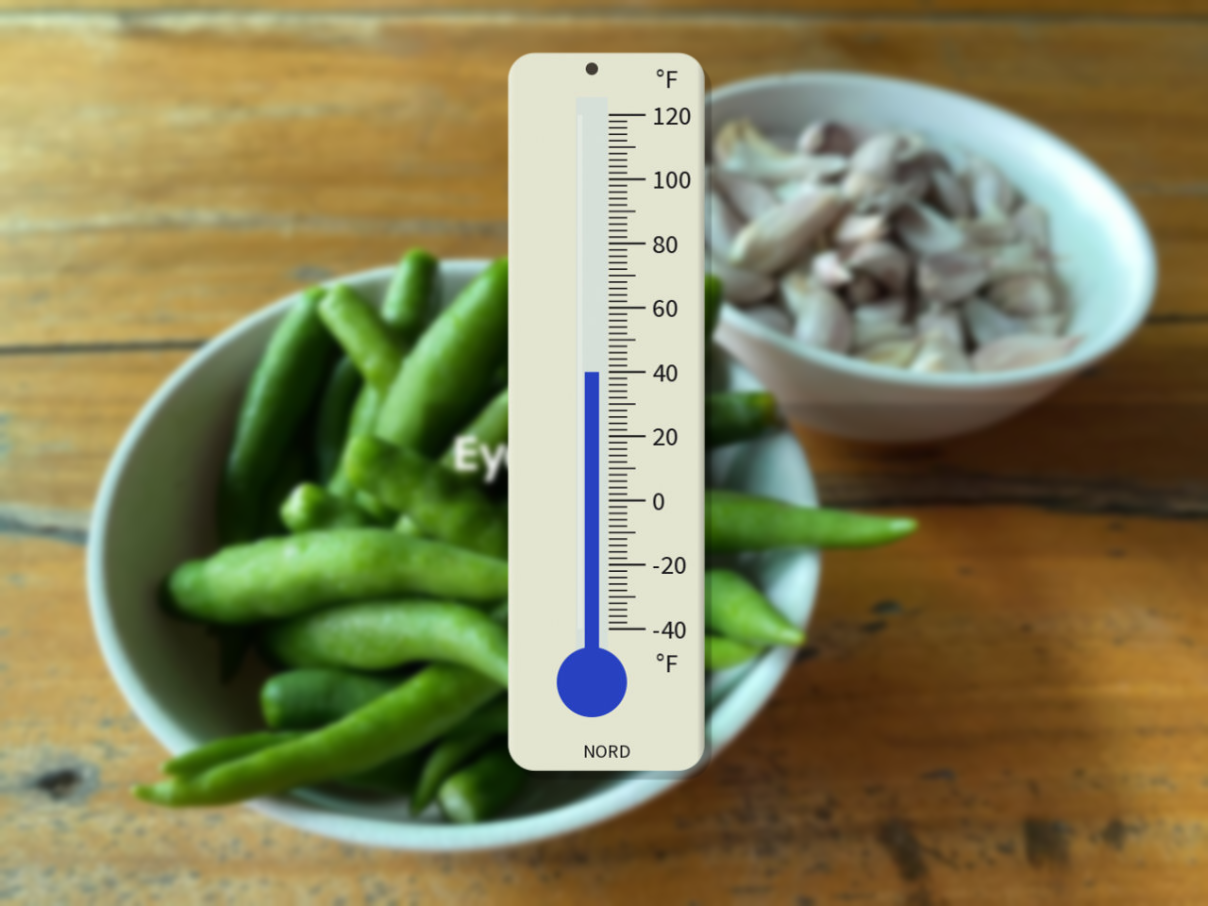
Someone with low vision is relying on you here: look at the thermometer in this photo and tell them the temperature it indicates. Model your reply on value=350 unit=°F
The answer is value=40 unit=°F
